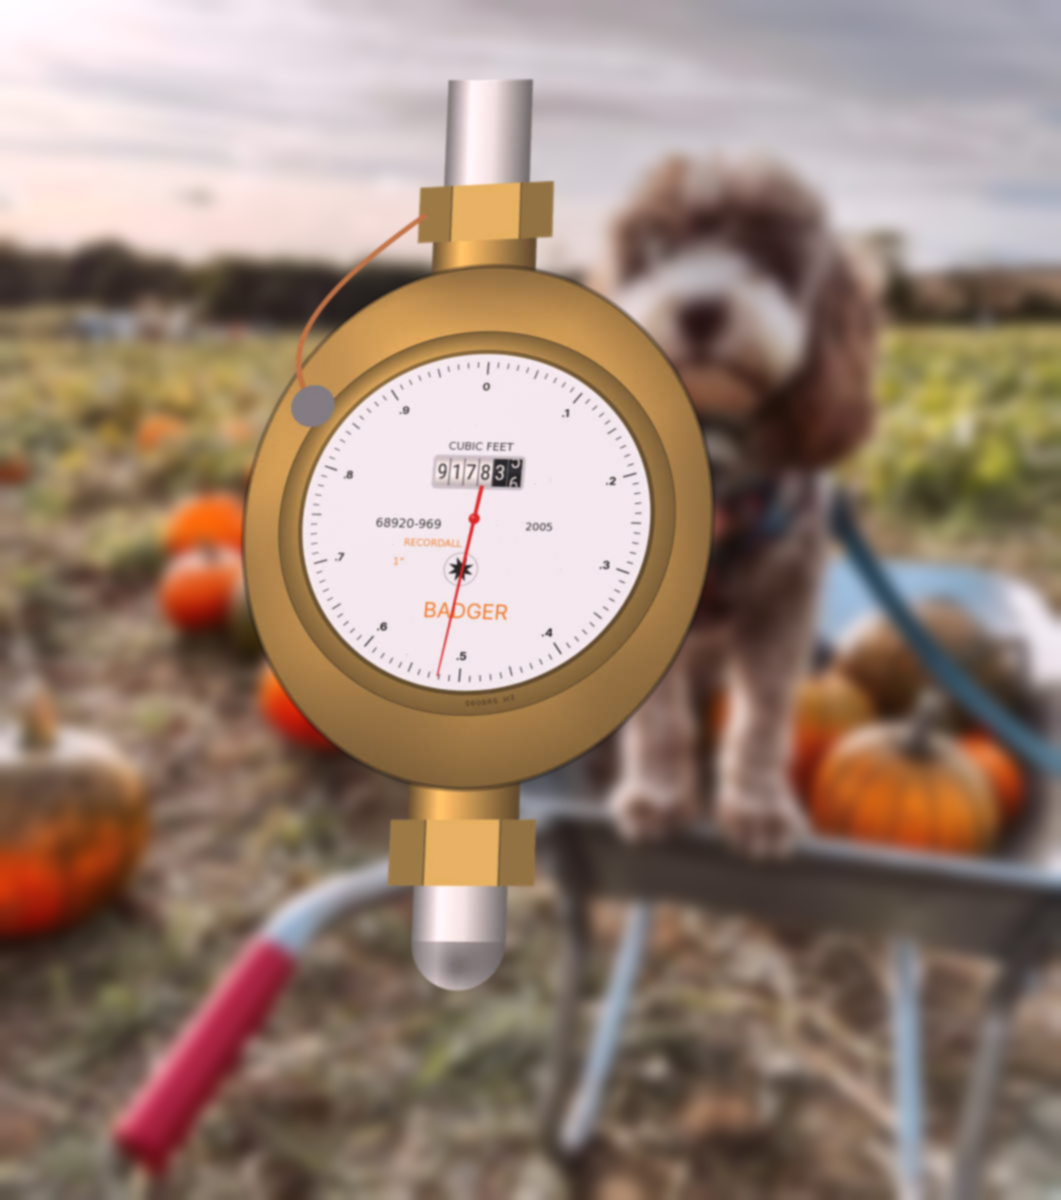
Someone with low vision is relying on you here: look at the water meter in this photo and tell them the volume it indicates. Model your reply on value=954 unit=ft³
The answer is value=917835.52 unit=ft³
